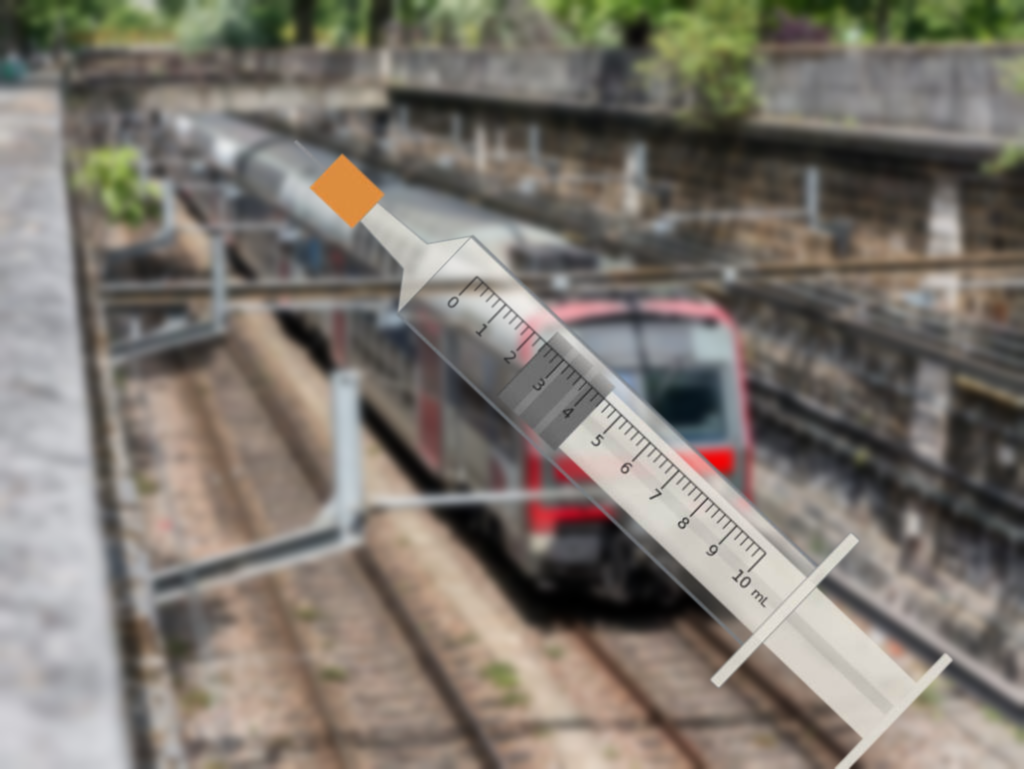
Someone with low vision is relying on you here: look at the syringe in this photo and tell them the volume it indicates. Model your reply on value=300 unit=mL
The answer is value=2.4 unit=mL
